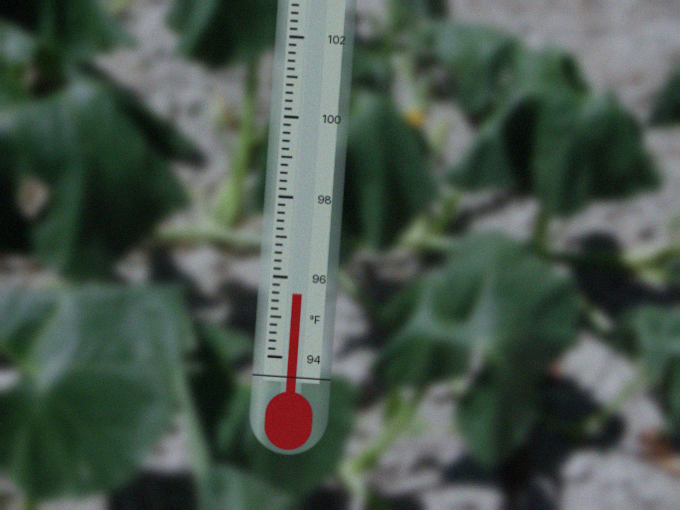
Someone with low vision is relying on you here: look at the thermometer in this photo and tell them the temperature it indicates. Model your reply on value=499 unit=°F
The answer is value=95.6 unit=°F
